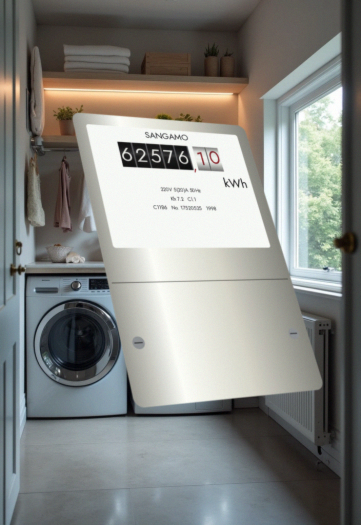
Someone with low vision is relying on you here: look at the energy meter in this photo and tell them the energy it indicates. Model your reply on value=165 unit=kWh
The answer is value=62576.10 unit=kWh
